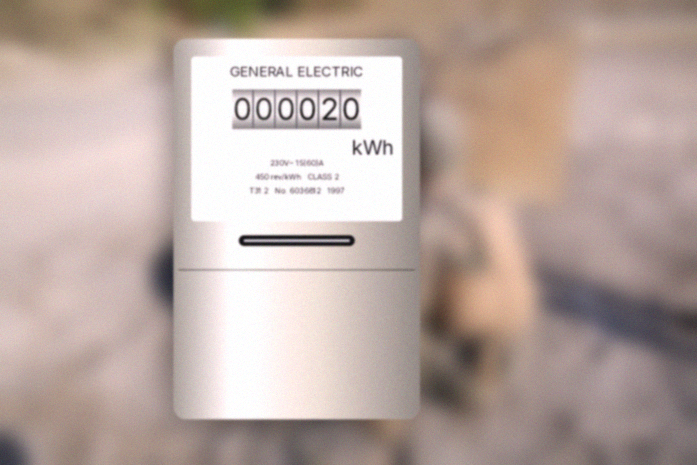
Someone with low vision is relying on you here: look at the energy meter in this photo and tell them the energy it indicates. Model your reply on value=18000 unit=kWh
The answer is value=20 unit=kWh
